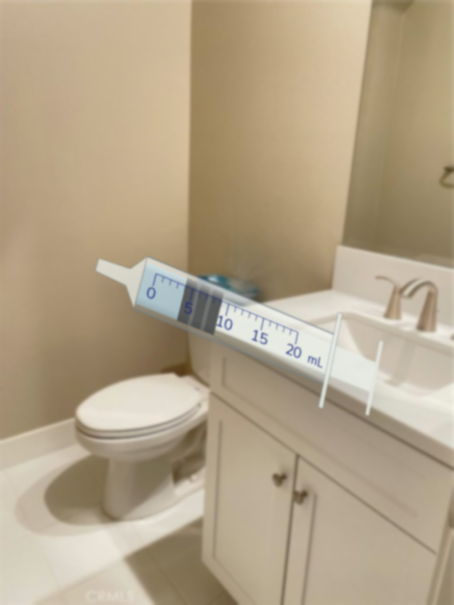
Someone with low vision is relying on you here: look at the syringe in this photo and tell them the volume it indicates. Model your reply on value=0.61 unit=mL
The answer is value=4 unit=mL
